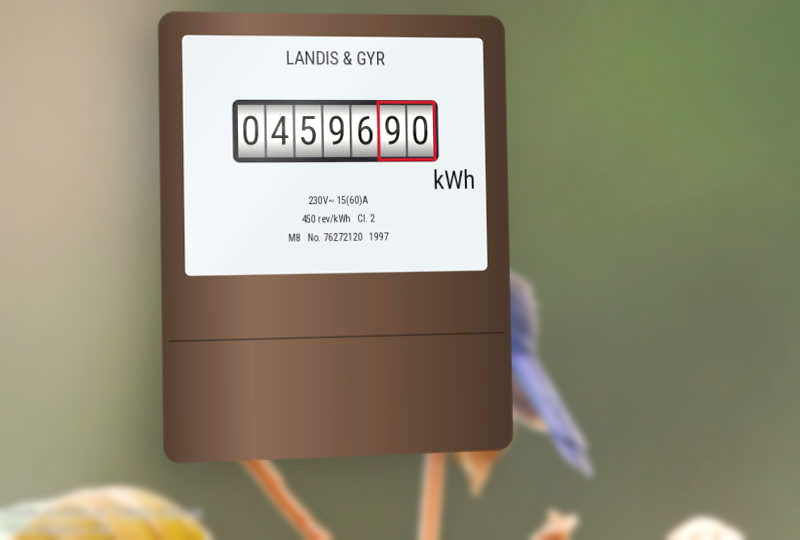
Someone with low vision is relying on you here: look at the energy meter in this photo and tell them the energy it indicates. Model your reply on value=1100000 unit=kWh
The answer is value=4596.90 unit=kWh
